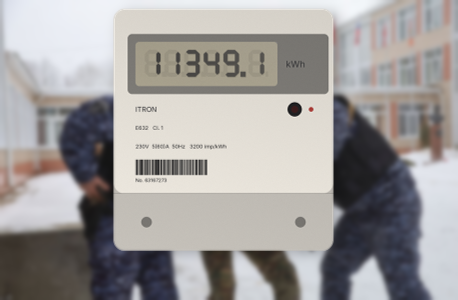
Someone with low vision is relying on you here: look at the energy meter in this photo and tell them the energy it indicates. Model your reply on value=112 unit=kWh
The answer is value=11349.1 unit=kWh
